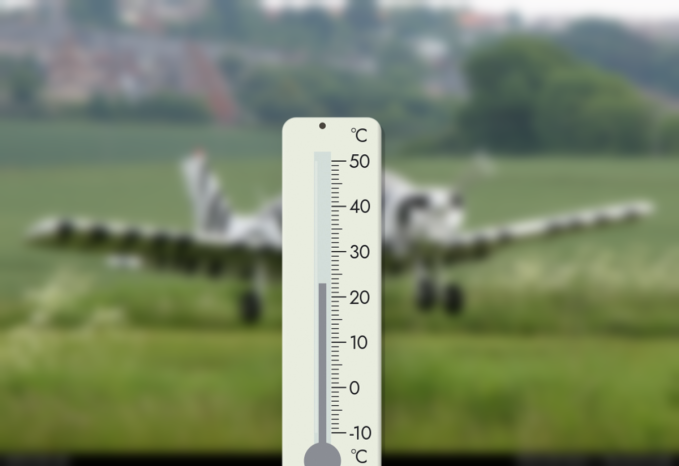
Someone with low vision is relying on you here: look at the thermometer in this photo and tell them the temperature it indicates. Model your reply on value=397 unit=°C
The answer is value=23 unit=°C
